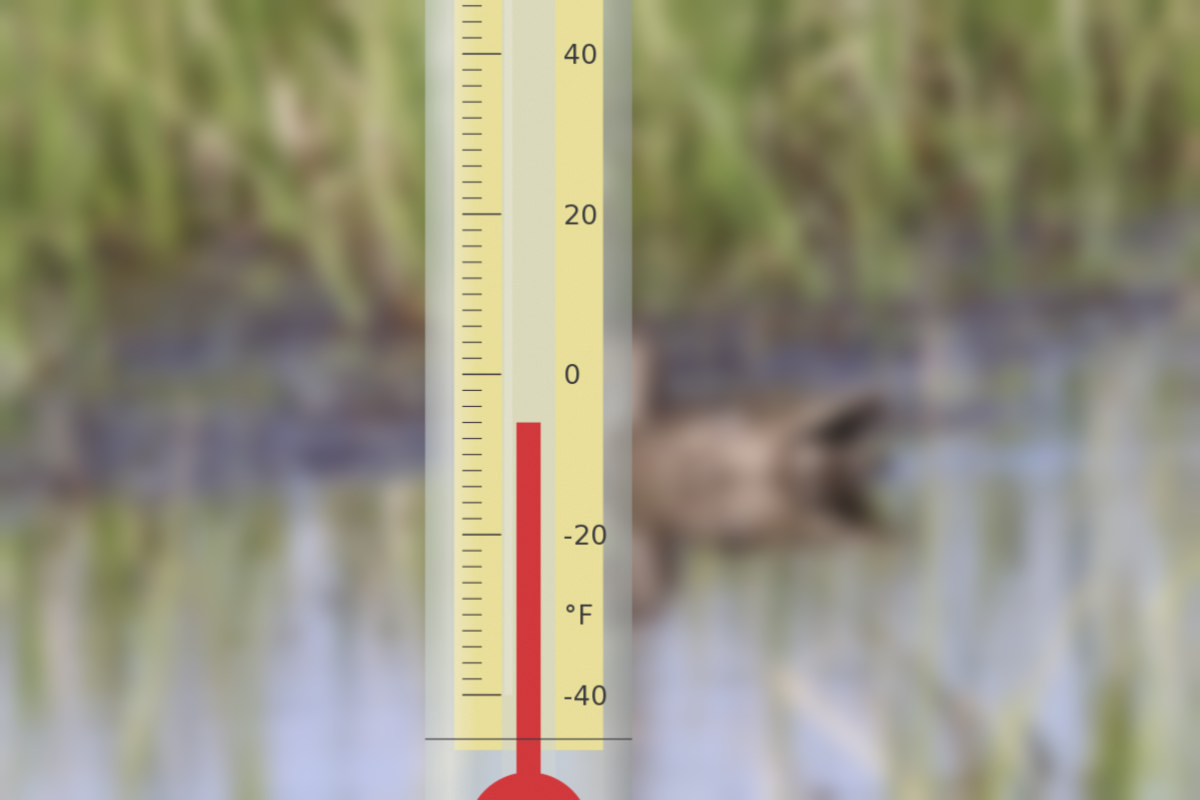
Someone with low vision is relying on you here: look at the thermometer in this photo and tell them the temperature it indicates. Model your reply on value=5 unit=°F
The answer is value=-6 unit=°F
